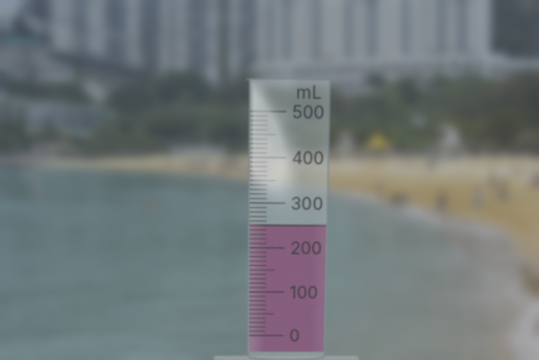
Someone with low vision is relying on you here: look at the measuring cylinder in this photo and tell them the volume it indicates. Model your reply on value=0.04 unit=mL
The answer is value=250 unit=mL
